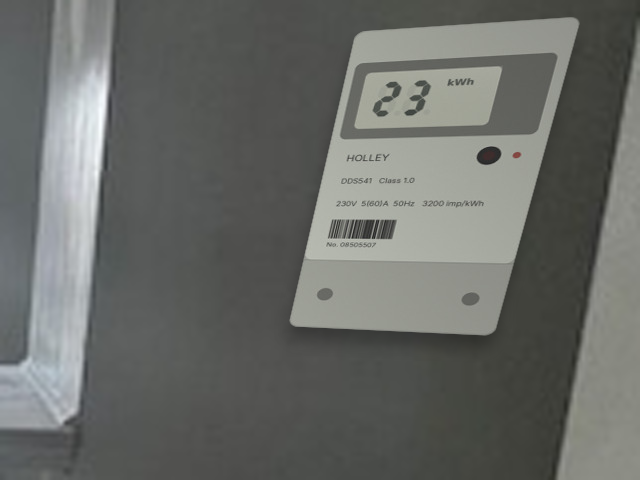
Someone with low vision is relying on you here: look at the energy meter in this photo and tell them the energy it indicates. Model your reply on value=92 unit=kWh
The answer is value=23 unit=kWh
